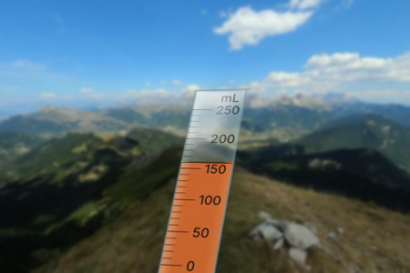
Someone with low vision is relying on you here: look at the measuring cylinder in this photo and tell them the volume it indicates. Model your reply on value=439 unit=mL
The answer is value=160 unit=mL
